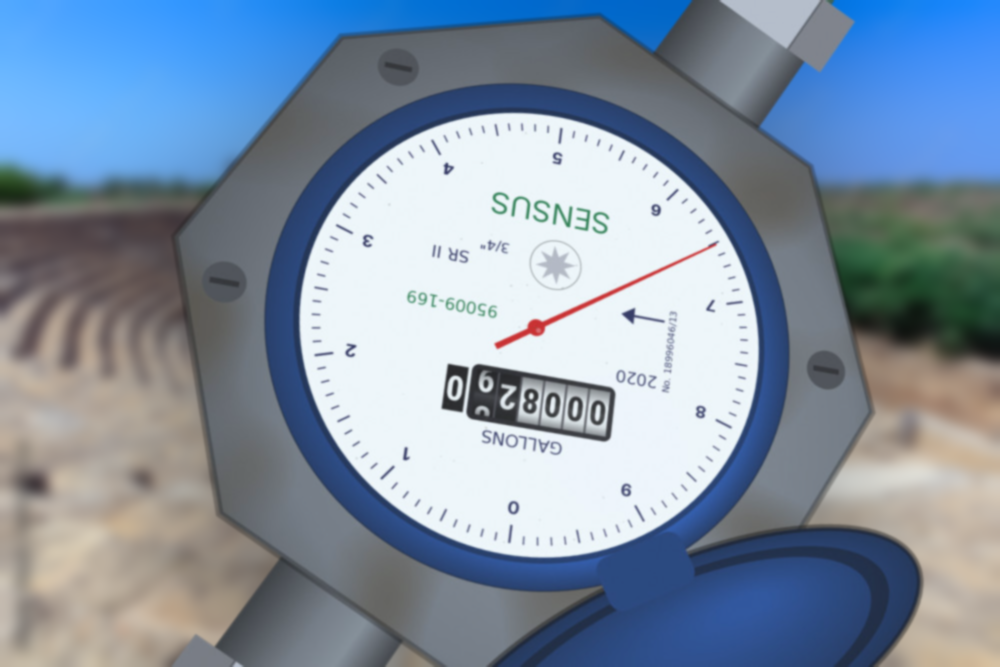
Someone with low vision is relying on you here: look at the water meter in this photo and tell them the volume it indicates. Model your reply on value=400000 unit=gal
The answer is value=8286.5 unit=gal
